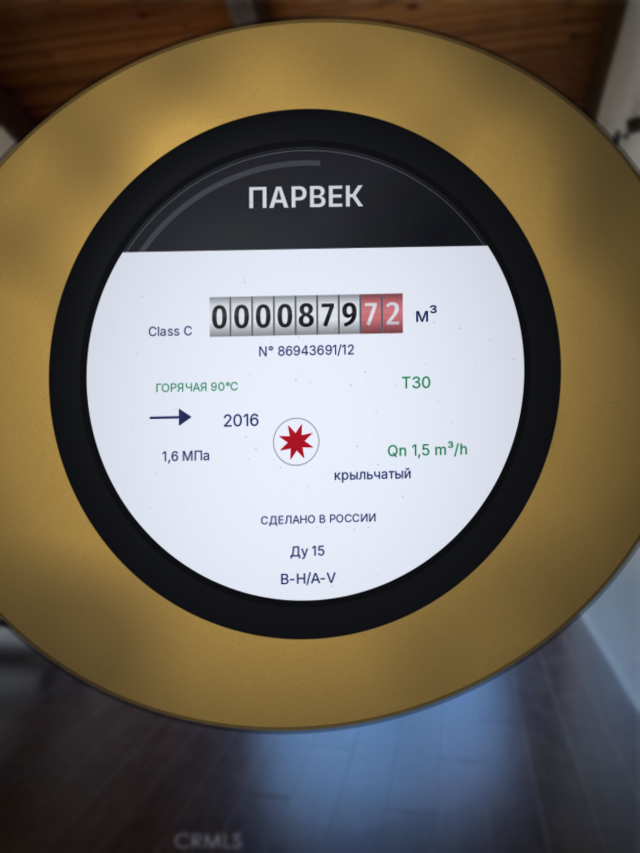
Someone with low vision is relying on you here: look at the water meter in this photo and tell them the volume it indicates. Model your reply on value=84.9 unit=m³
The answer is value=879.72 unit=m³
